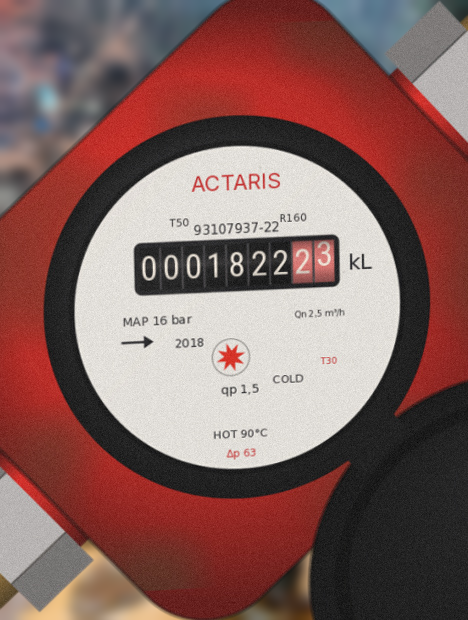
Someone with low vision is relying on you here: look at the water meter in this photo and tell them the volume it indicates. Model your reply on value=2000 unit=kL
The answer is value=1822.23 unit=kL
